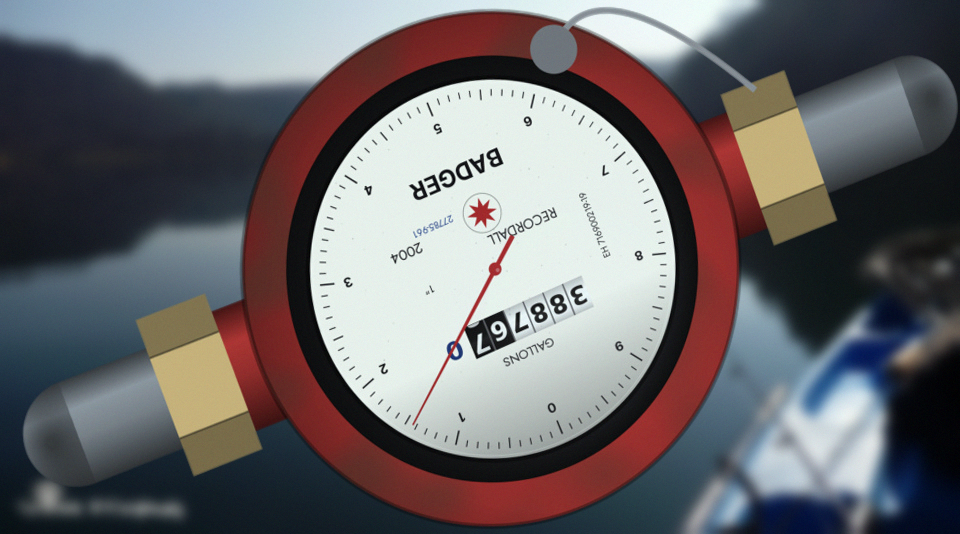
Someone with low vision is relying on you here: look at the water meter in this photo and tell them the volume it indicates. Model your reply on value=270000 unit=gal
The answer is value=3887671.4 unit=gal
